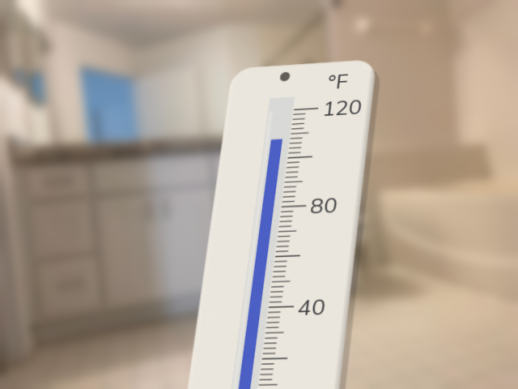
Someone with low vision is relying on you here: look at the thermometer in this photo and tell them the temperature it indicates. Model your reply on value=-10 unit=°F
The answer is value=108 unit=°F
